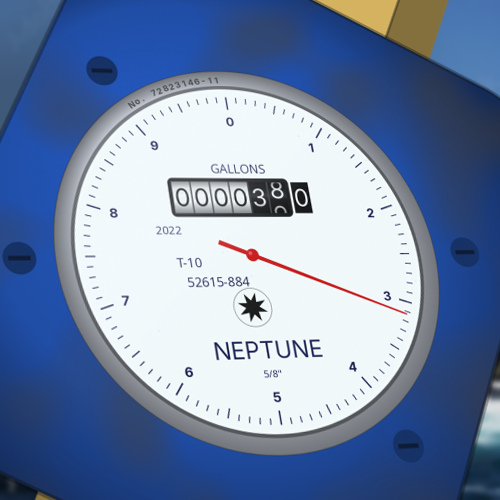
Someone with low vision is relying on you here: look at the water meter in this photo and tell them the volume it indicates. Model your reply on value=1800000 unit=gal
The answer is value=383.1 unit=gal
